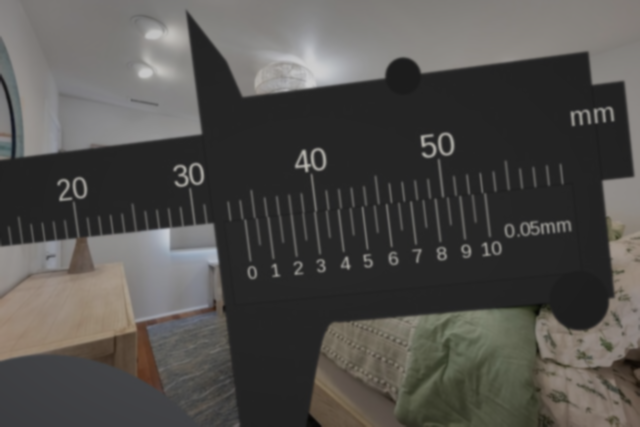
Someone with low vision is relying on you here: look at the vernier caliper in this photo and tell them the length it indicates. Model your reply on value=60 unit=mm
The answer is value=34.2 unit=mm
